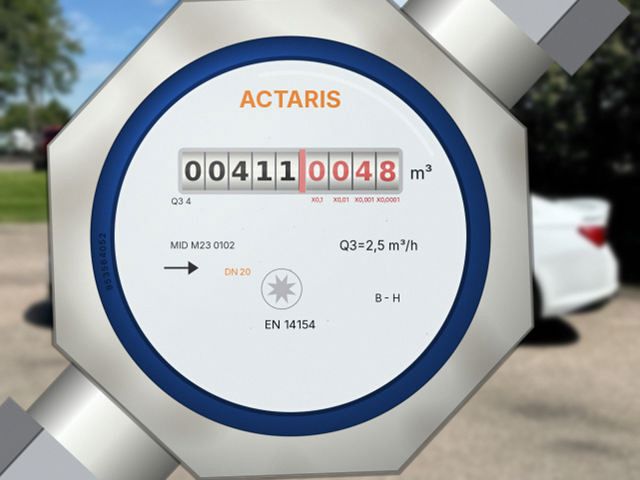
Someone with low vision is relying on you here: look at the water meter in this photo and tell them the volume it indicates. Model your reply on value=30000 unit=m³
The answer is value=411.0048 unit=m³
